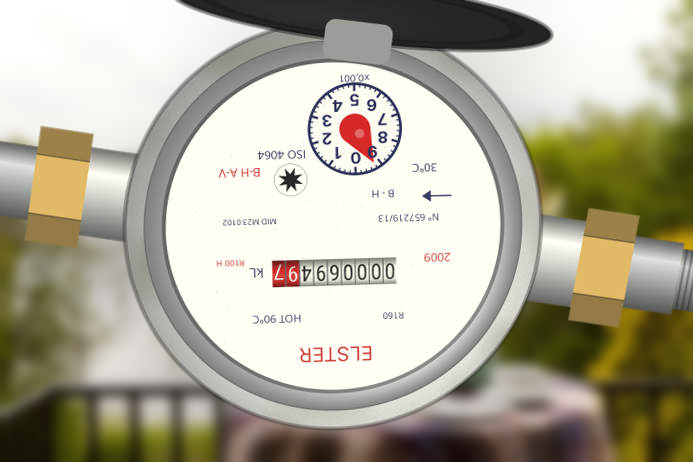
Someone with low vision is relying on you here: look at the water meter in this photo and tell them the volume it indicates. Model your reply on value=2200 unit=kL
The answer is value=694.969 unit=kL
